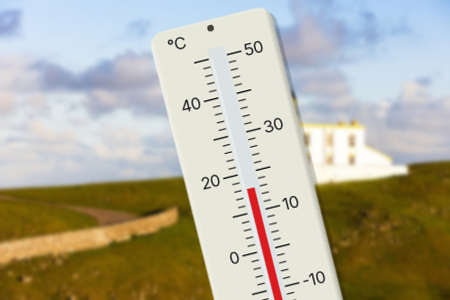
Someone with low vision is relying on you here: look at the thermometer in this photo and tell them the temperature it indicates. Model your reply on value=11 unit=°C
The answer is value=16 unit=°C
